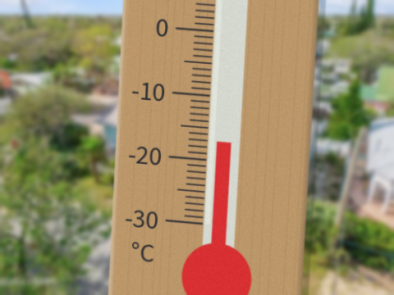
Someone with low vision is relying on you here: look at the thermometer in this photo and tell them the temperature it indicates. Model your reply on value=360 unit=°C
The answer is value=-17 unit=°C
